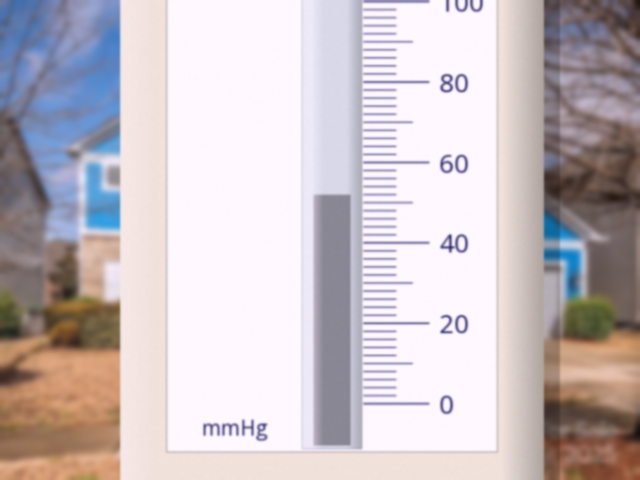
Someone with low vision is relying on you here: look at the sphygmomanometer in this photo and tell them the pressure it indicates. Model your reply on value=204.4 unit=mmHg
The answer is value=52 unit=mmHg
